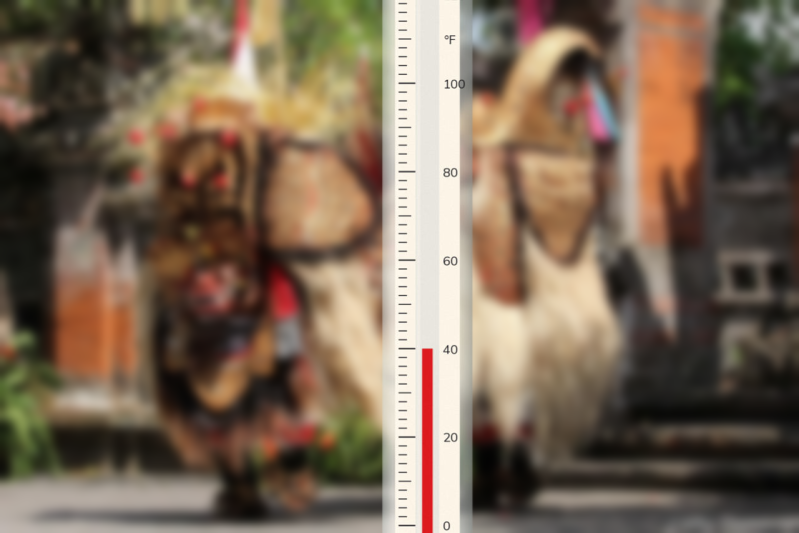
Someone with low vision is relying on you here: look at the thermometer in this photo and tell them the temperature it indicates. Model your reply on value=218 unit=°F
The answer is value=40 unit=°F
